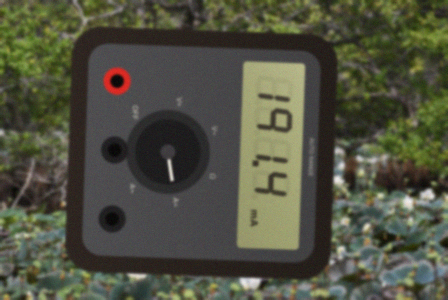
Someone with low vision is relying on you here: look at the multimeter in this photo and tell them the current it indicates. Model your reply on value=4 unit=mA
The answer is value=191.4 unit=mA
